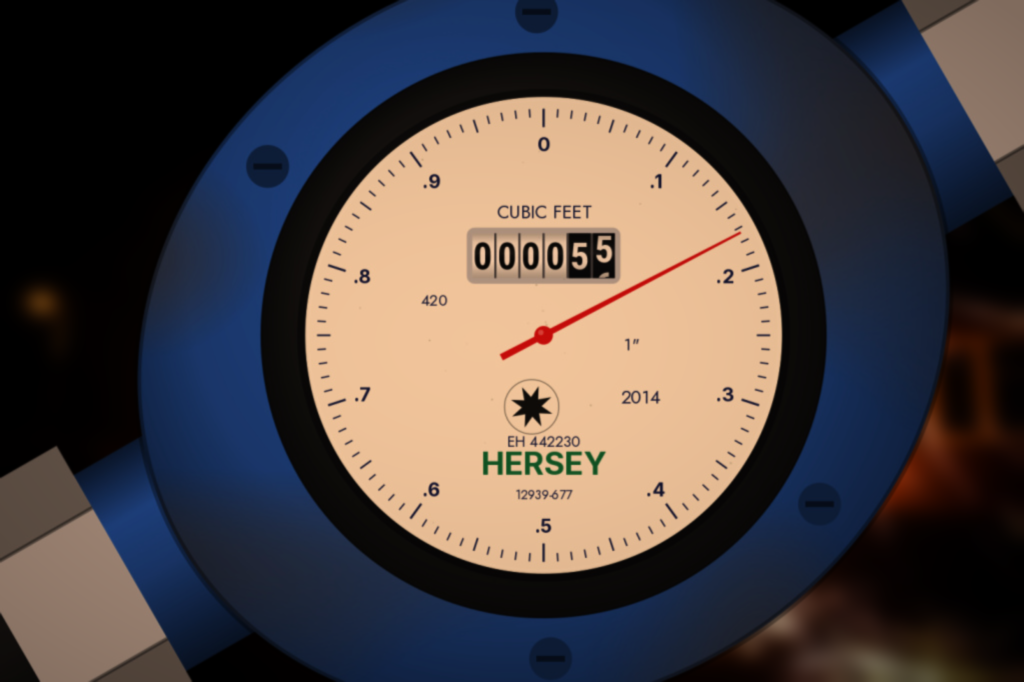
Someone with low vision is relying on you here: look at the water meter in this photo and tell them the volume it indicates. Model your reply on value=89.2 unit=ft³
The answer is value=55.17 unit=ft³
